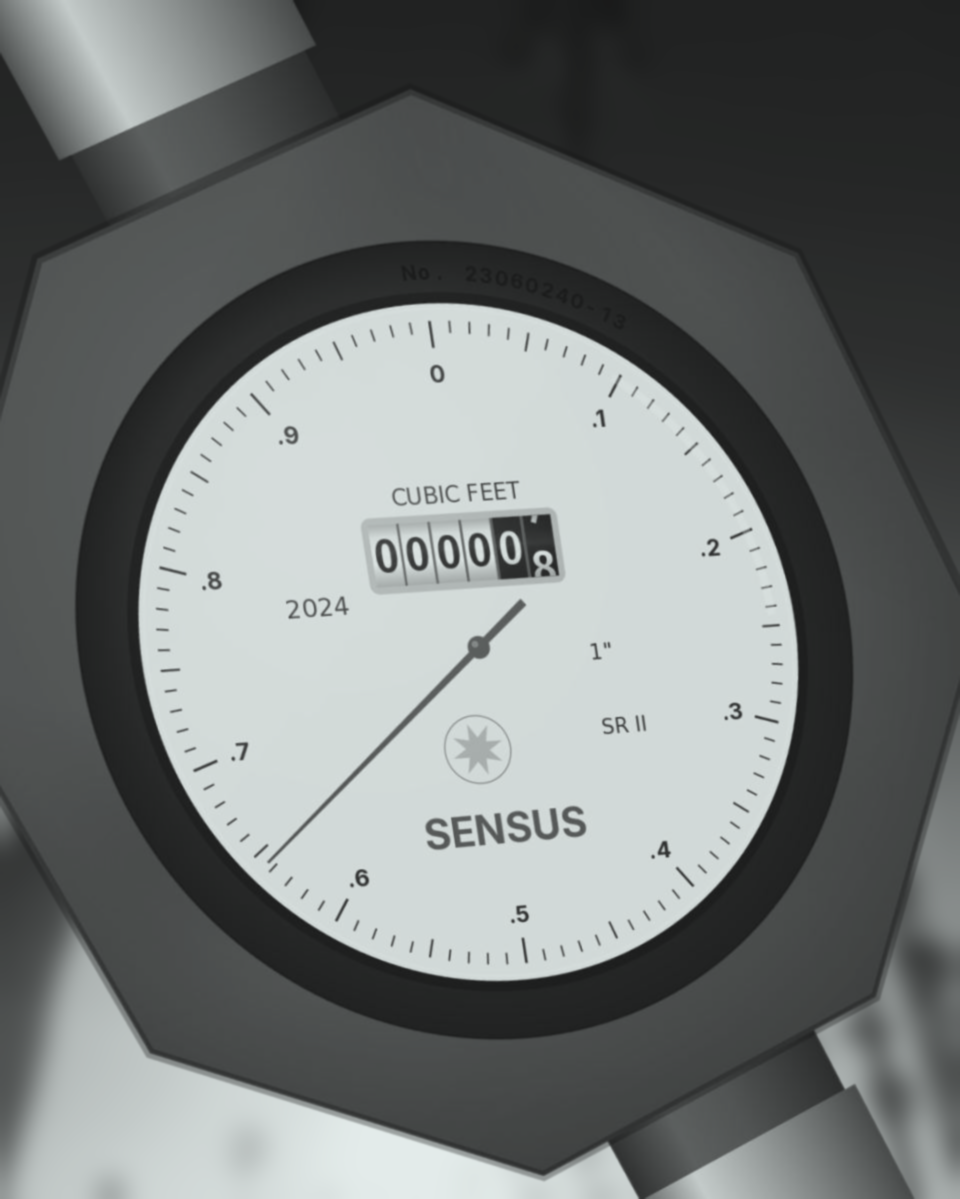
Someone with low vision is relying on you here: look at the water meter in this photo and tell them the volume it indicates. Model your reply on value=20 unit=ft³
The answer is value=7.64 unit=ft³
